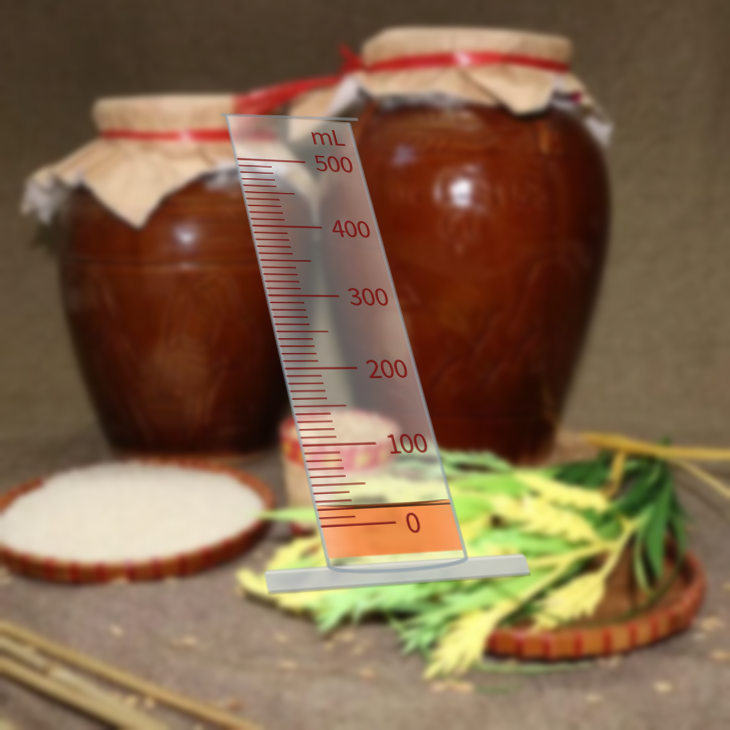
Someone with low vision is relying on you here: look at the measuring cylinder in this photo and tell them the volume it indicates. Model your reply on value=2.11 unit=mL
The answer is value=20 unit=mL
